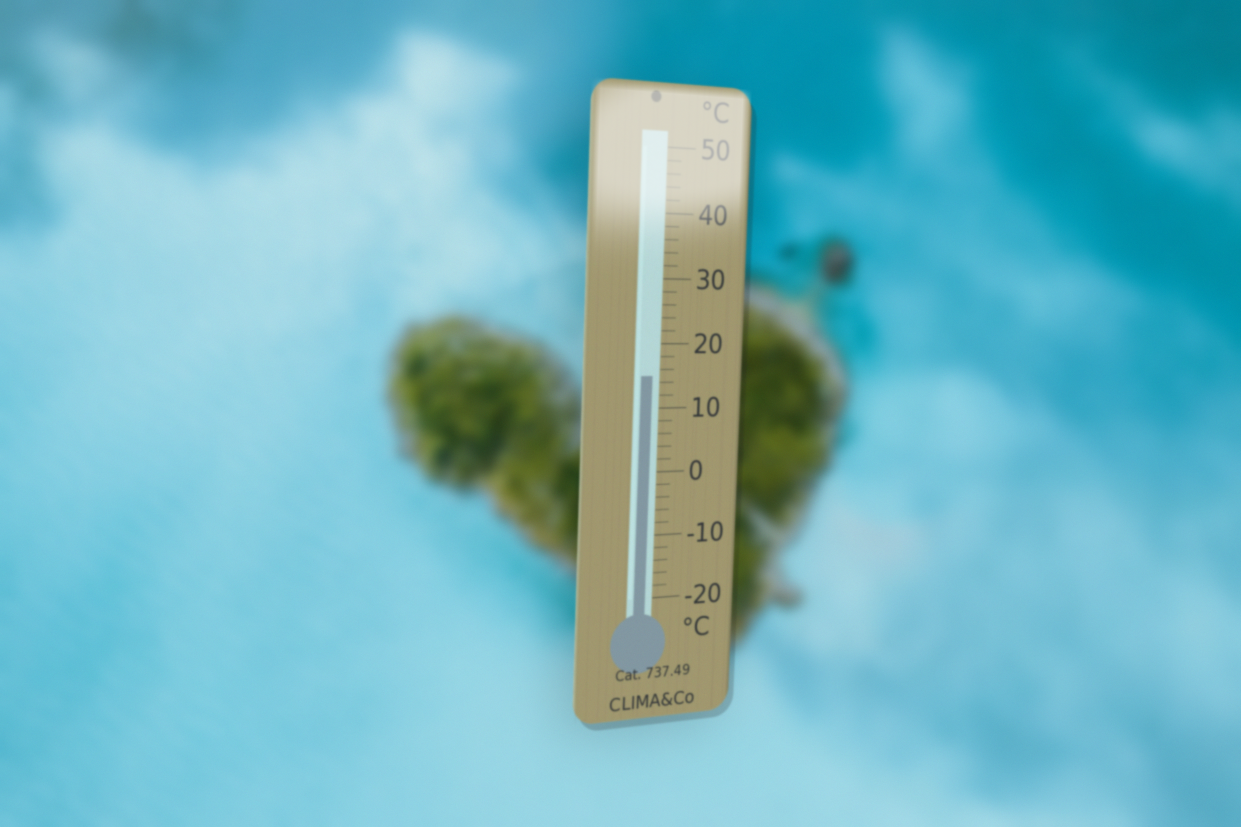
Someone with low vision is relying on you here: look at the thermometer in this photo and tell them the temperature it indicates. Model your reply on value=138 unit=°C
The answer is value=15 unit=°C
